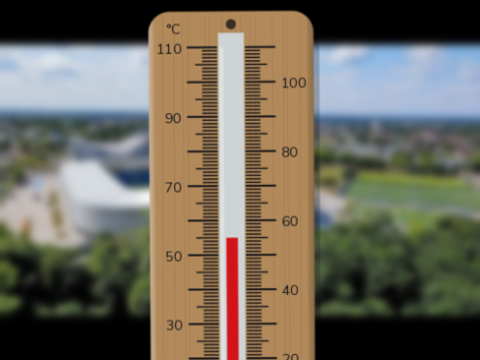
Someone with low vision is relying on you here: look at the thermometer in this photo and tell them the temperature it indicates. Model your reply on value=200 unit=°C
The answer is value=55 unit=°C
